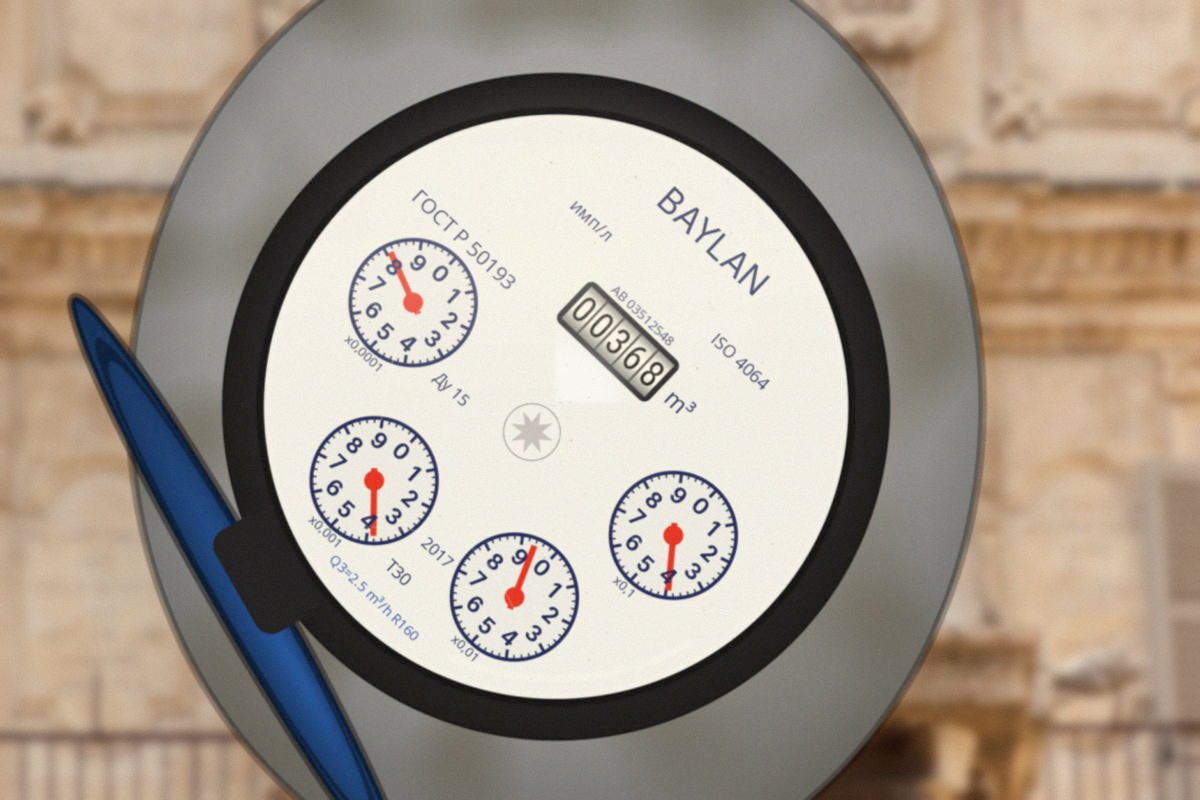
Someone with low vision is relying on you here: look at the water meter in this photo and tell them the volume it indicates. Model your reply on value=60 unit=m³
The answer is value=368.3938 unit=m³
